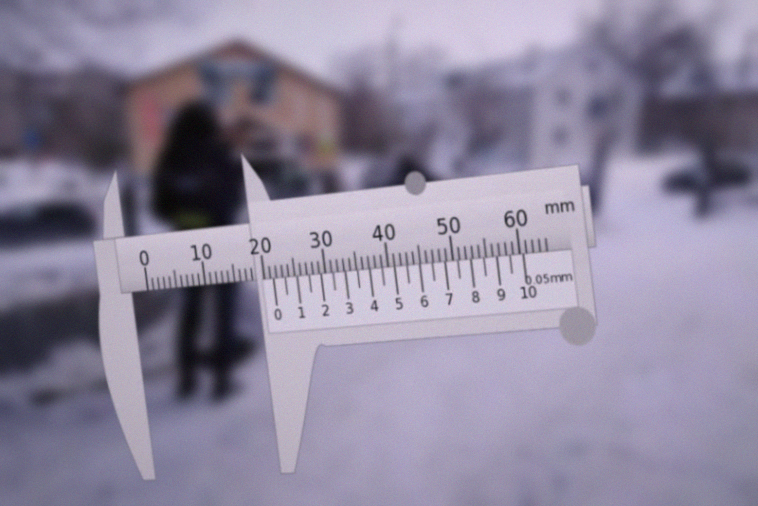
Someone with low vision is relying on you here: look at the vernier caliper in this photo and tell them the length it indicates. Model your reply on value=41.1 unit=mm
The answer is value=21.5 unit=mm
